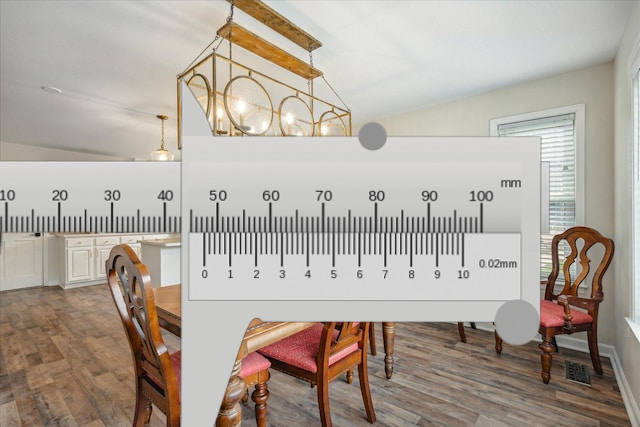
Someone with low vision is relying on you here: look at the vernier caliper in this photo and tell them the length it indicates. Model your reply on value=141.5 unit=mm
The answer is value=47.5 unit=mm
